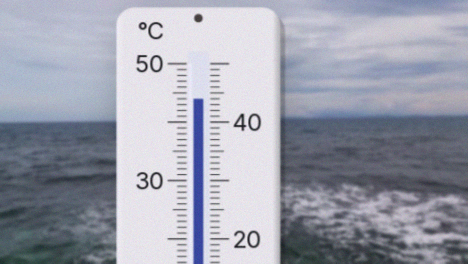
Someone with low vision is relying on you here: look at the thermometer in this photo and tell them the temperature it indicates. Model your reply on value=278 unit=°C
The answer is value=44 unit=°C
